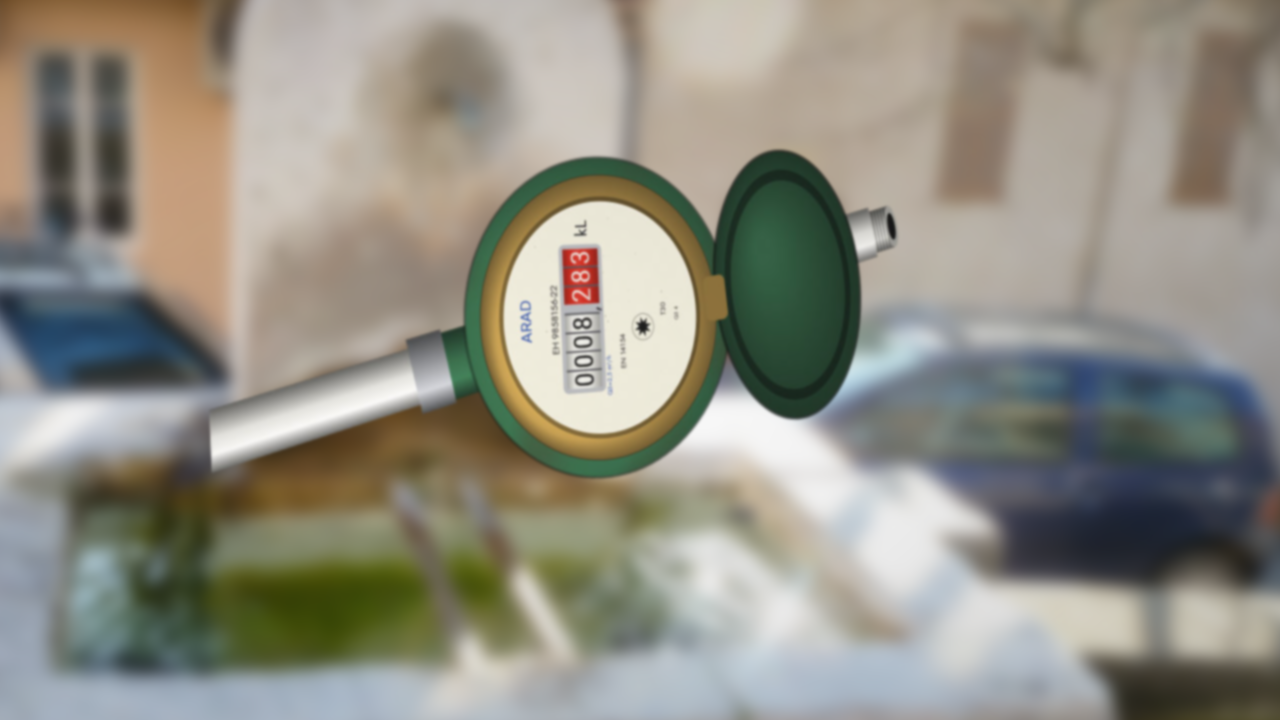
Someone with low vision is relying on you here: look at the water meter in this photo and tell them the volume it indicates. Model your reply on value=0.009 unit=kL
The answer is value=8.283 unit=kL
